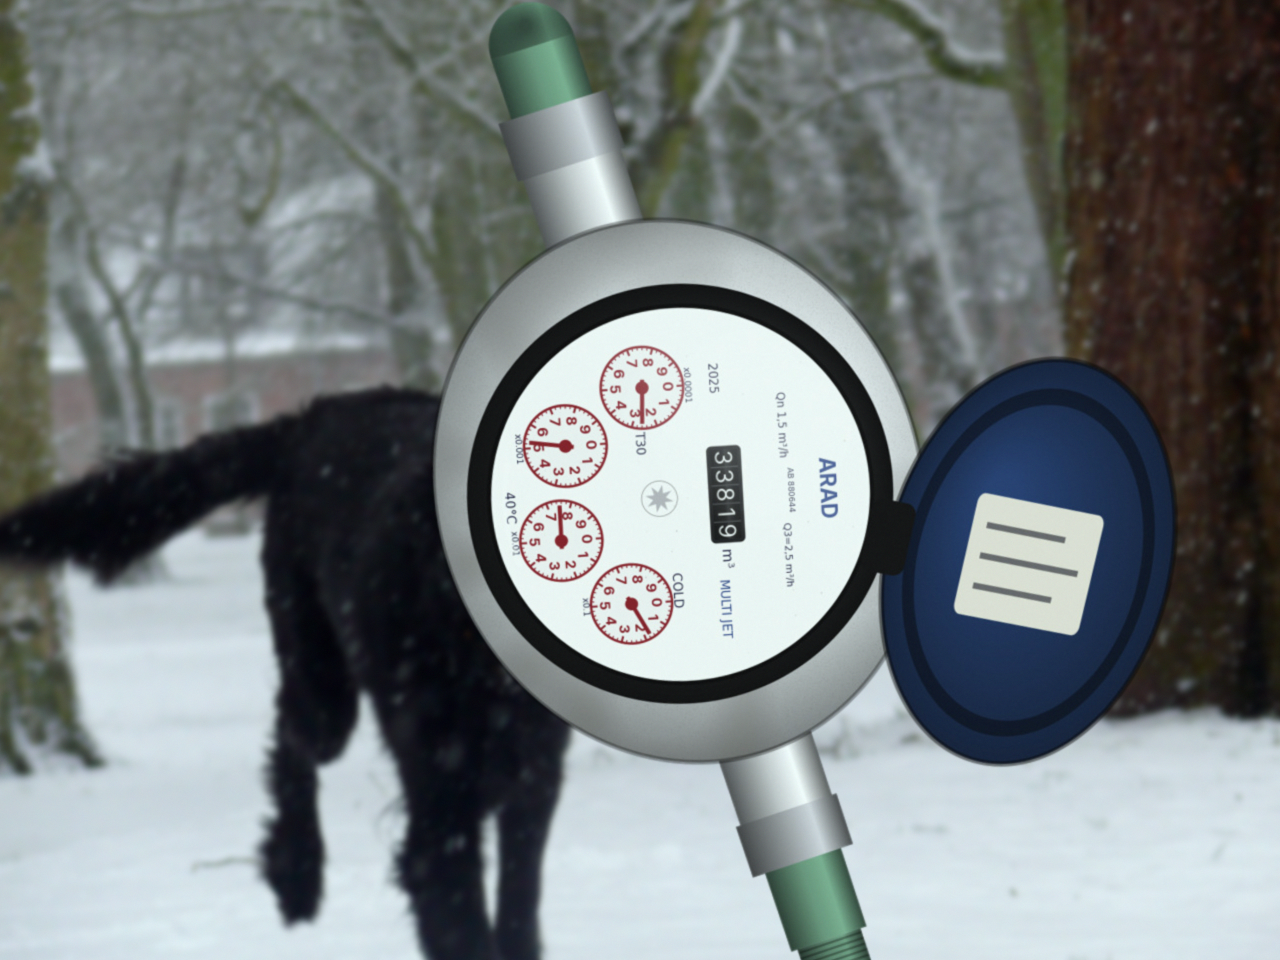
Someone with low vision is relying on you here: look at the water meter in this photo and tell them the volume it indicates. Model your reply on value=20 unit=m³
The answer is value=33819.1752 unit=m³
